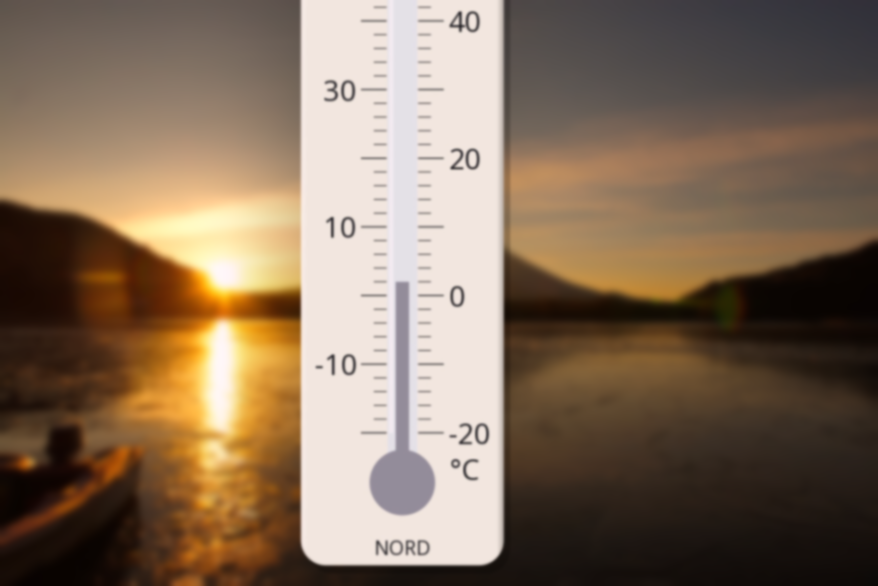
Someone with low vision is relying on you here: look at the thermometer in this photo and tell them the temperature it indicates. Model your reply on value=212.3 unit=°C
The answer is value=2 unit=°C
